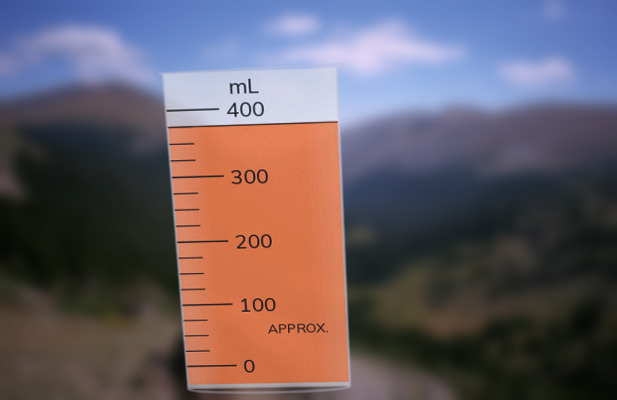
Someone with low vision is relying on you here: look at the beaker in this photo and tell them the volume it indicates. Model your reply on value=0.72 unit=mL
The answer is value=375 unit=mL
